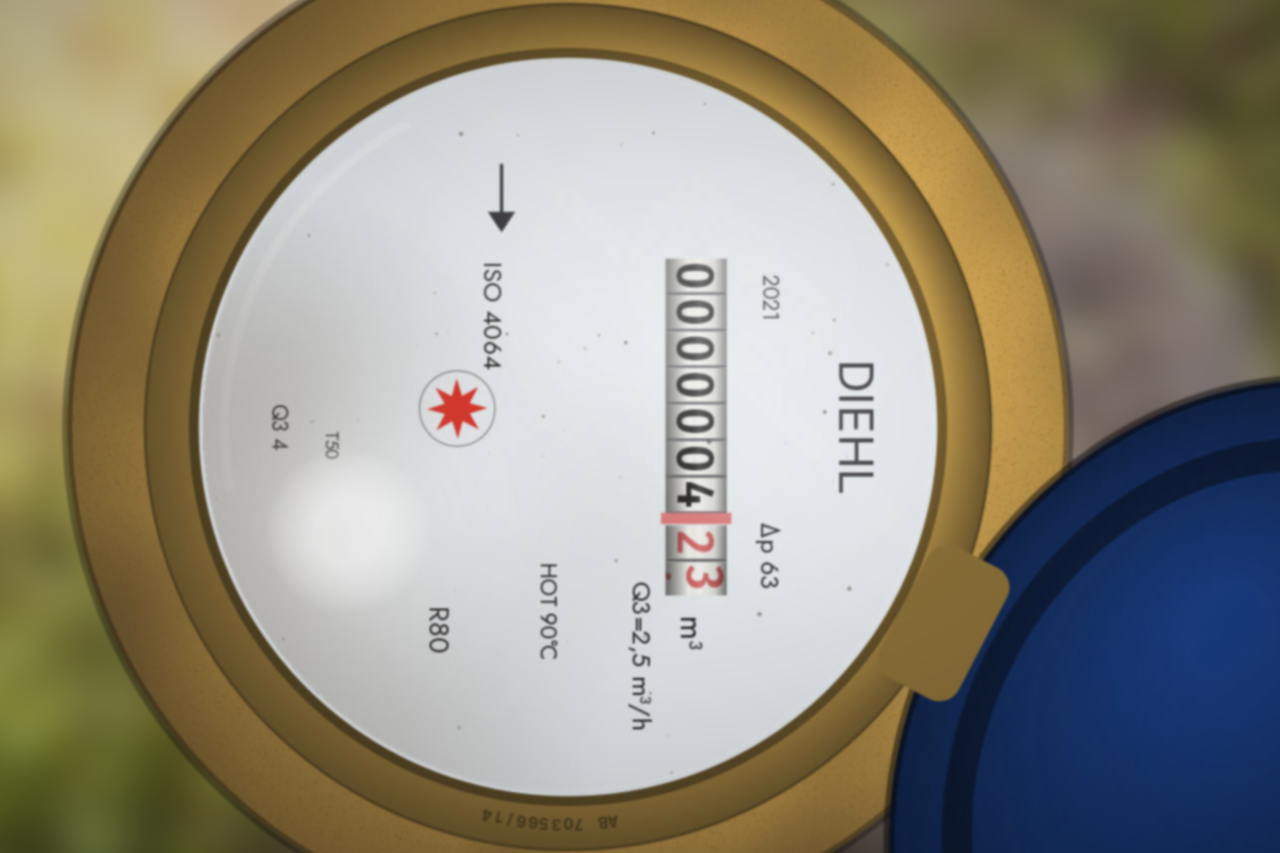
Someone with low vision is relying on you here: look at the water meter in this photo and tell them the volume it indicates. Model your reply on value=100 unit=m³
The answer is value=4.23 unit=m³
